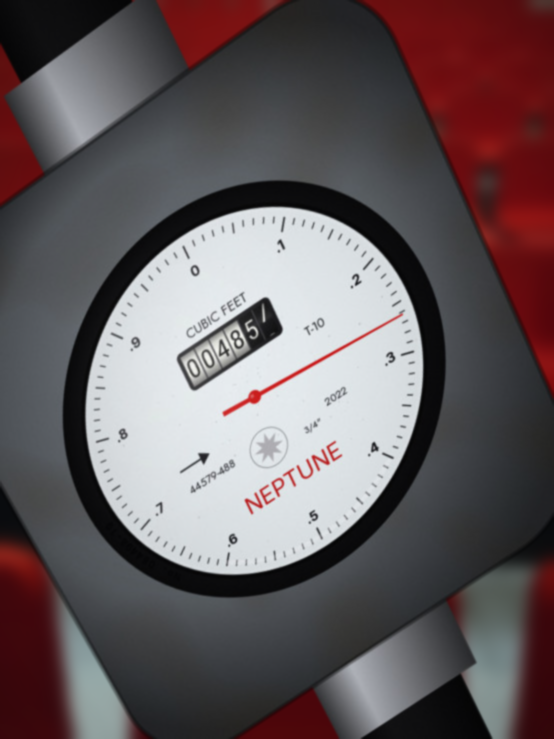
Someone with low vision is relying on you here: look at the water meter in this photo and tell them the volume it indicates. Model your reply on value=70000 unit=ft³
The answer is value=4857.26 unit=ft³
